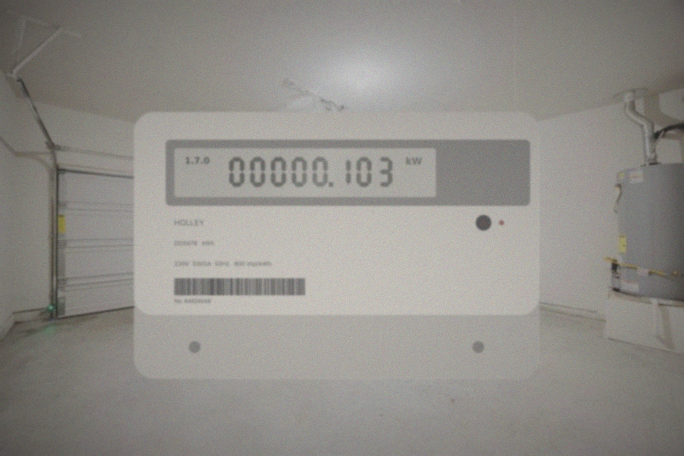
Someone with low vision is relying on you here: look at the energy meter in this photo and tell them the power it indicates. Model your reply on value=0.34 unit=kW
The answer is value=0.103 unit=kW
